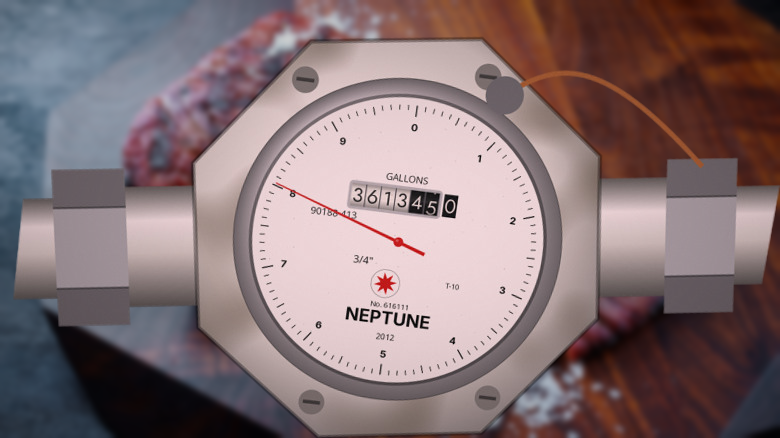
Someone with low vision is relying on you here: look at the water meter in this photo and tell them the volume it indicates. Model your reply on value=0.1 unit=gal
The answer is value=3613448.0 unit=gal
